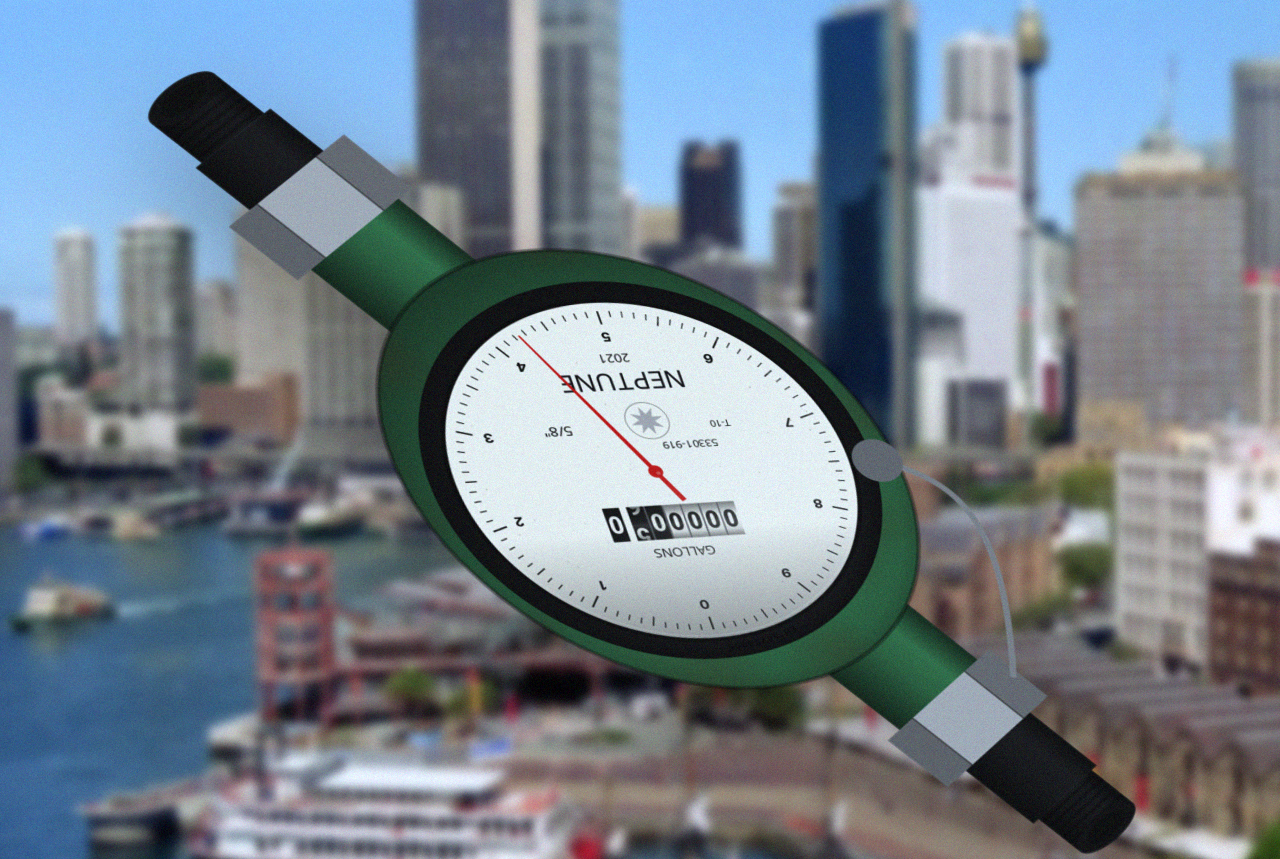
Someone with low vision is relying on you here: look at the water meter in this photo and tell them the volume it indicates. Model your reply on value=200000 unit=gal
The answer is value=54.2 unit=gal
